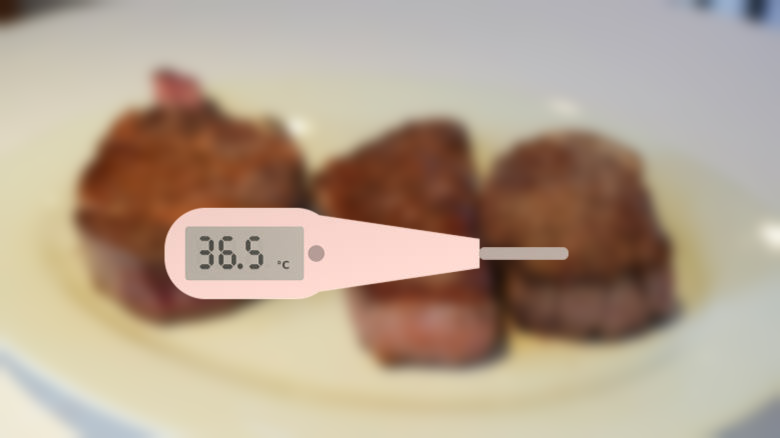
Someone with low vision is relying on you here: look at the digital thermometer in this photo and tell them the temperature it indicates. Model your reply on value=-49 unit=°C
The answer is value=36.5 unit=°C
